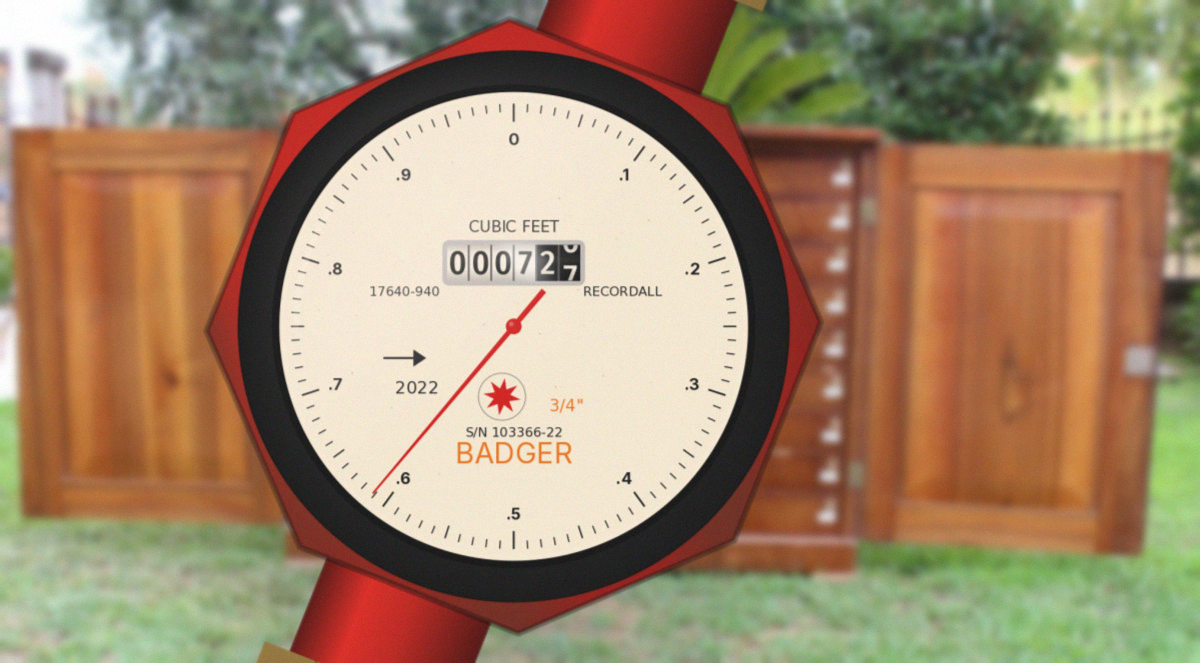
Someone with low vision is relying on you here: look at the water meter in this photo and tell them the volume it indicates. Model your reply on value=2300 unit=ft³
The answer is value=726.61 unit=ft³
